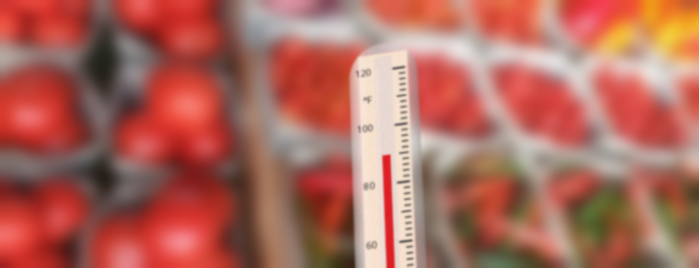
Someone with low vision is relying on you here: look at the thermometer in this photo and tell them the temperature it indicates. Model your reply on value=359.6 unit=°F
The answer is value=90 unit=°F
